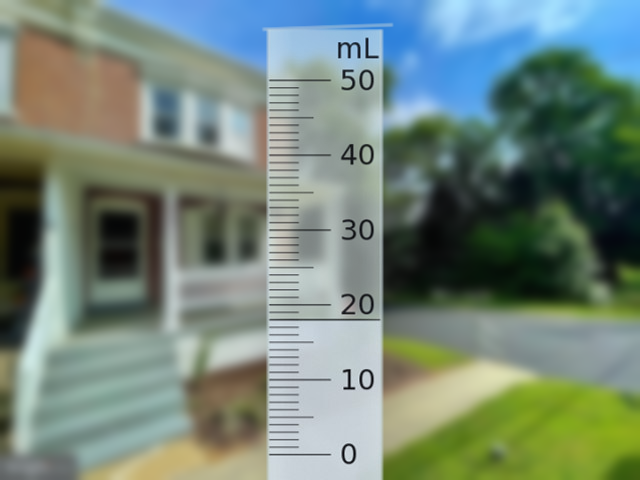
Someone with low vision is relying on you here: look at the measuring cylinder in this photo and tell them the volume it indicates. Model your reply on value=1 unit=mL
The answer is value=18 unit=mL
